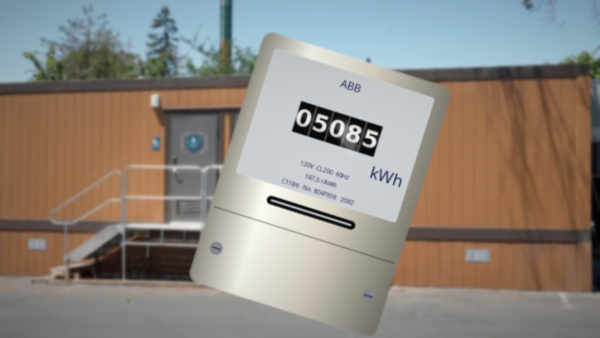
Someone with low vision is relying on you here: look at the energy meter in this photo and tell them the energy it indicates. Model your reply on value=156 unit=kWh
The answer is value=5085 unit=kWh
